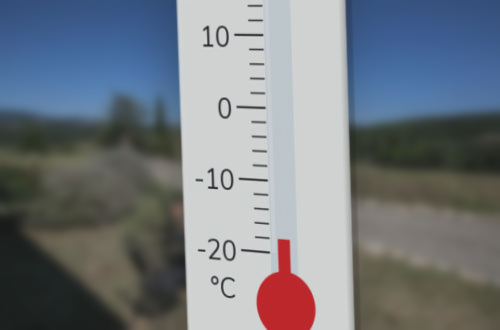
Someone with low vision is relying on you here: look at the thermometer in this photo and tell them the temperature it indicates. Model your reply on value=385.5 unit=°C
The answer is value=-18 unit=°C
